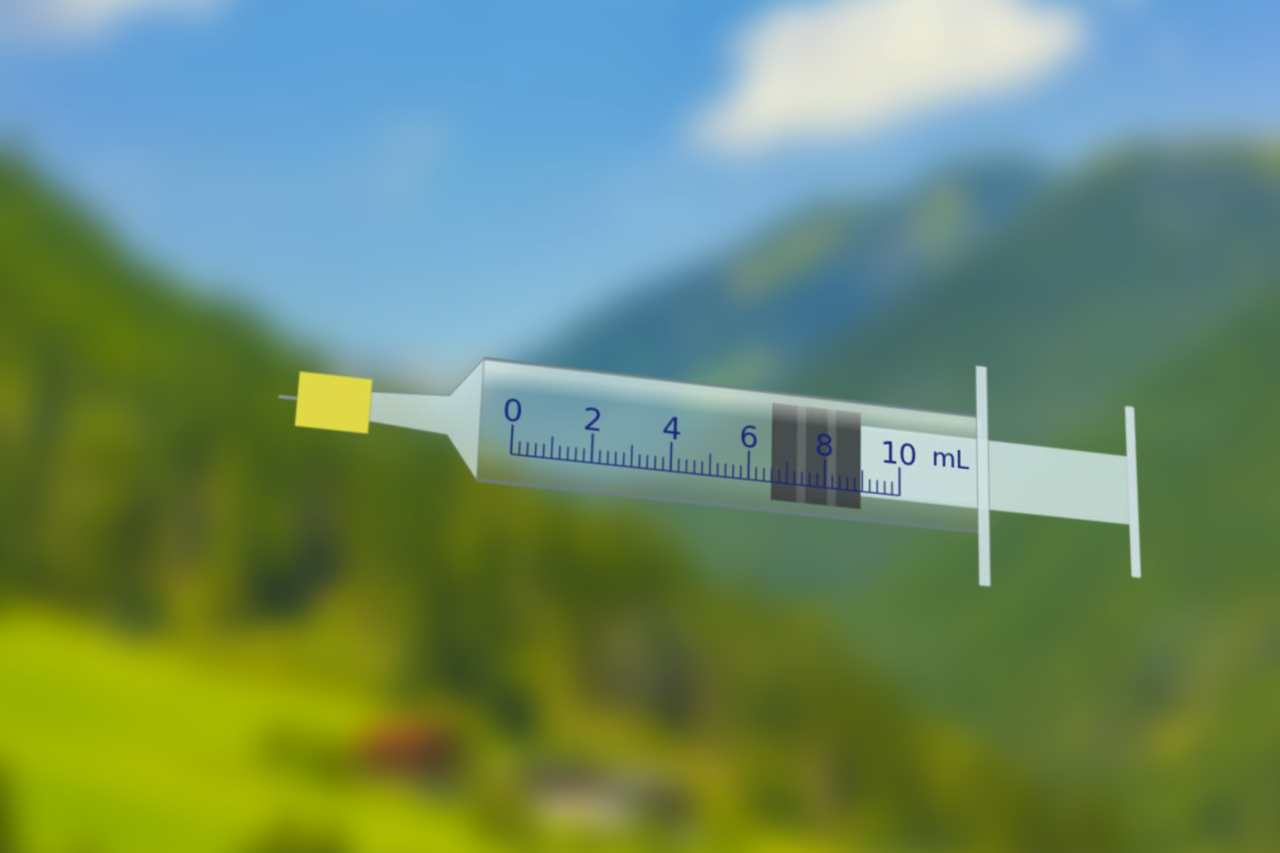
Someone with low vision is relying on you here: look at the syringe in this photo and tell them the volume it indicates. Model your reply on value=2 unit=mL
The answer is value=6.6 unit=mL
